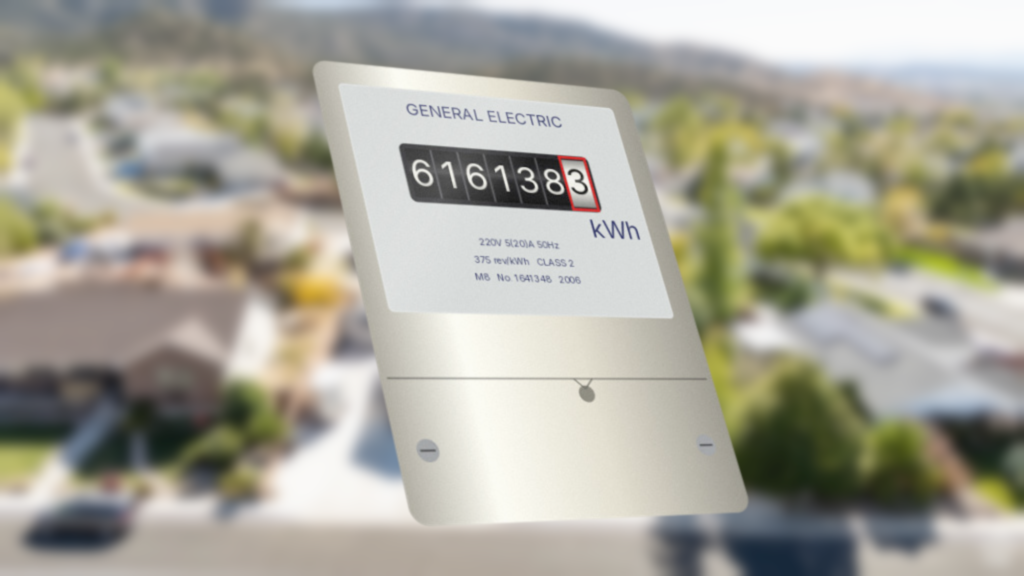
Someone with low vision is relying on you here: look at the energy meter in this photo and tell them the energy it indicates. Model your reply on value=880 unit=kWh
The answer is value=616138.3 unit=kWh
